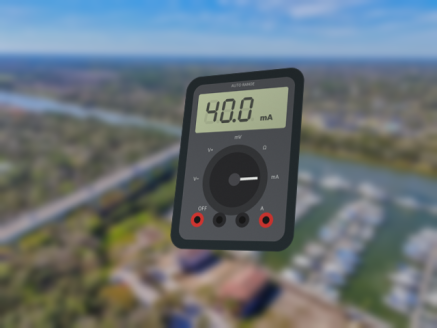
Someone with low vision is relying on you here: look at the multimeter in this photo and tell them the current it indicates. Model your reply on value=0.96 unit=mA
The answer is value=40.0 unit=mA
